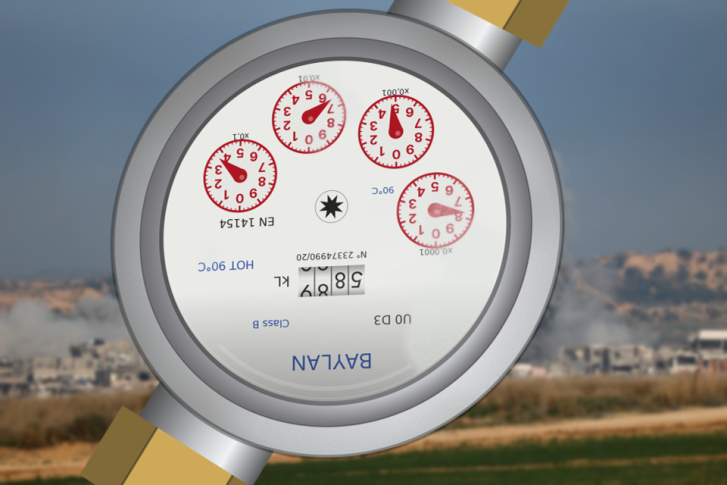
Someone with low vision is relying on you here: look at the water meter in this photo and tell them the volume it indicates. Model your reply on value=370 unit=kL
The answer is value=5889.3647 unit=kL
